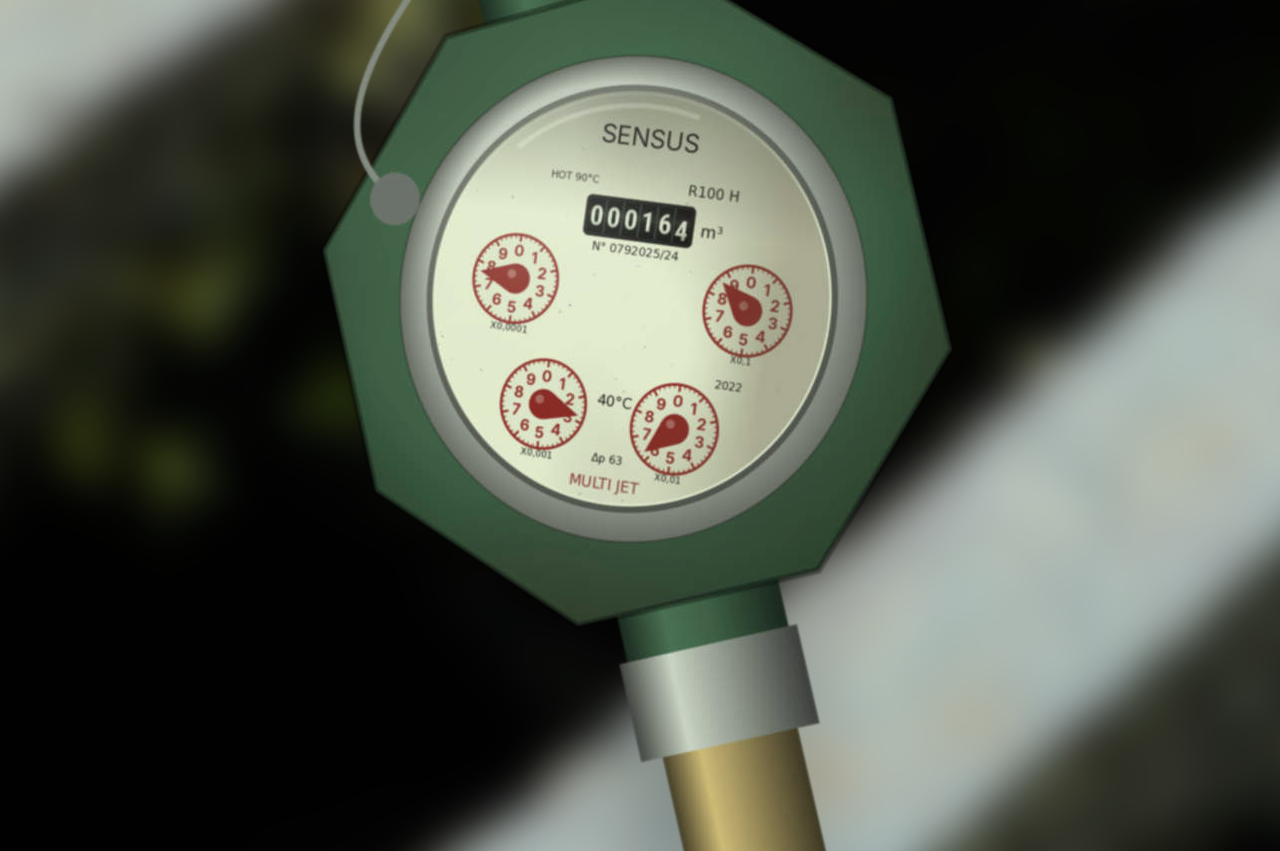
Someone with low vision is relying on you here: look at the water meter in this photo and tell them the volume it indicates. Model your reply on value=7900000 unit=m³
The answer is value=163.8627 unit=m³
